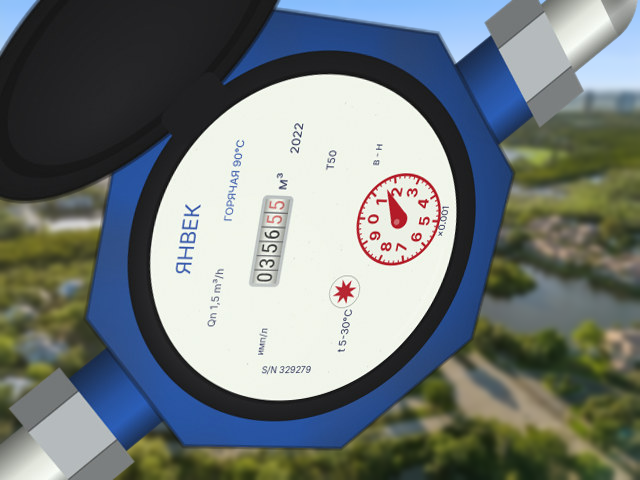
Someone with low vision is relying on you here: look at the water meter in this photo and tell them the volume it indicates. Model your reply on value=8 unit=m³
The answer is value=356.551 unit=m³
